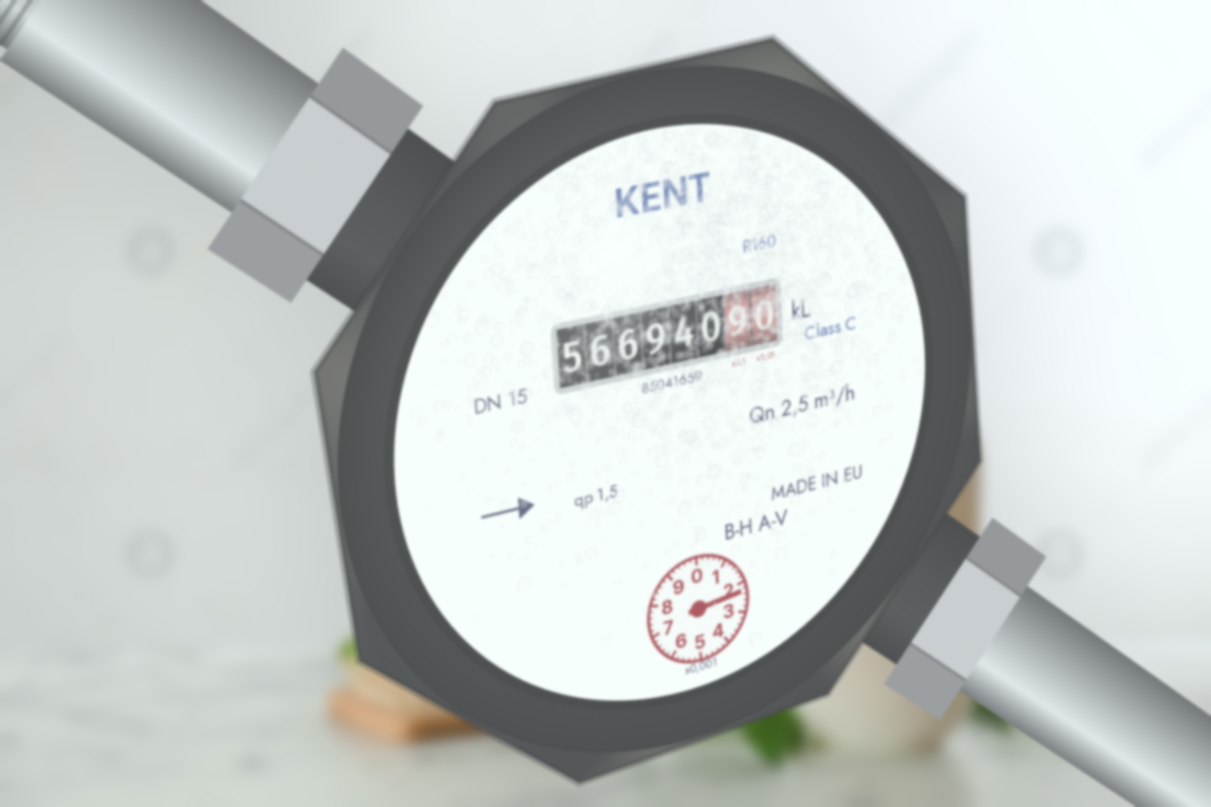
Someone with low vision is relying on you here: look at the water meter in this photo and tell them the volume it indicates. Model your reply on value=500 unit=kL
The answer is value=566940.902 unit=kL
